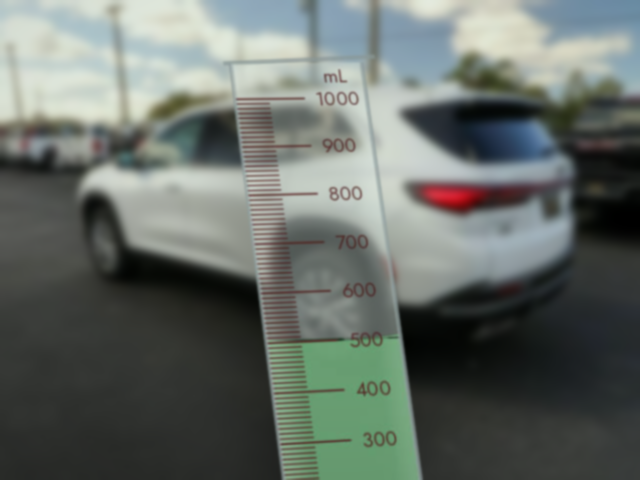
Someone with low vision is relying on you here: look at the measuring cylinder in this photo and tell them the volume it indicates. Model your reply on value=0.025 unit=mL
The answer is value=500 unit=mL
